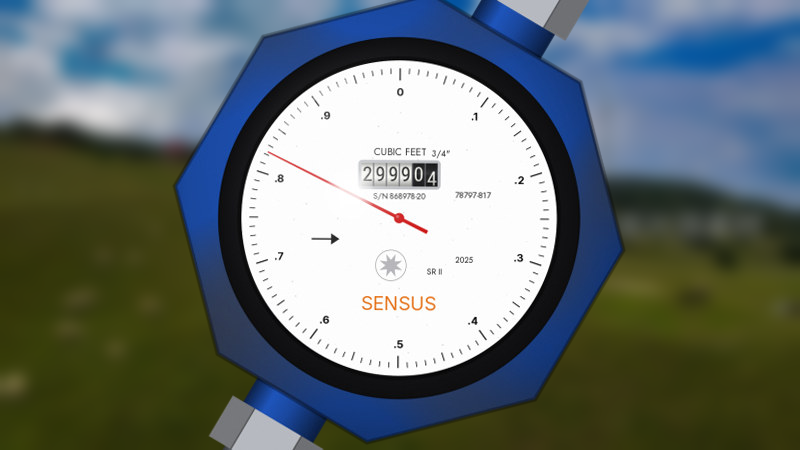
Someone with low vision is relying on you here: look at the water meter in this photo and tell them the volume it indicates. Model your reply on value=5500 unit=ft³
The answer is value=299903.82 unit=ft³
